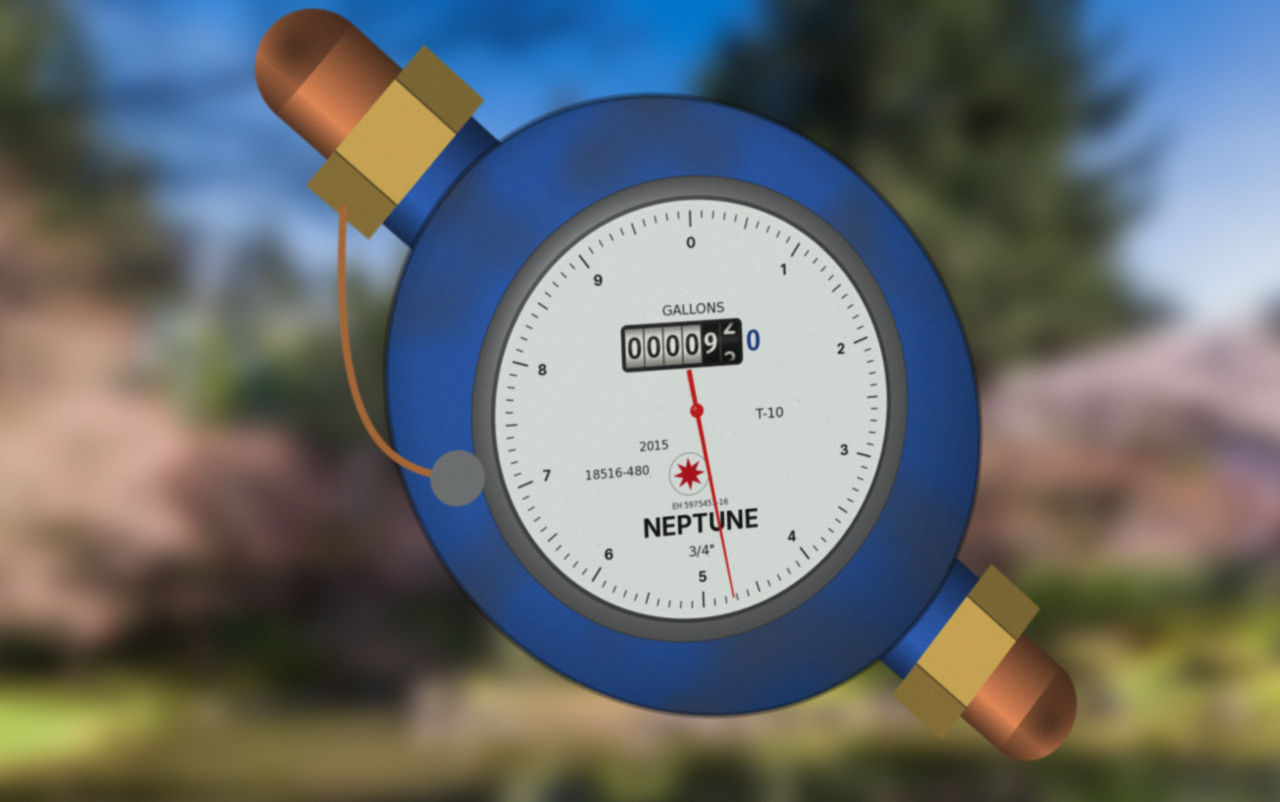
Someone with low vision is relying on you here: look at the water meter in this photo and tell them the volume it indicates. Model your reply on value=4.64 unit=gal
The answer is value=924.7 unit=gal
